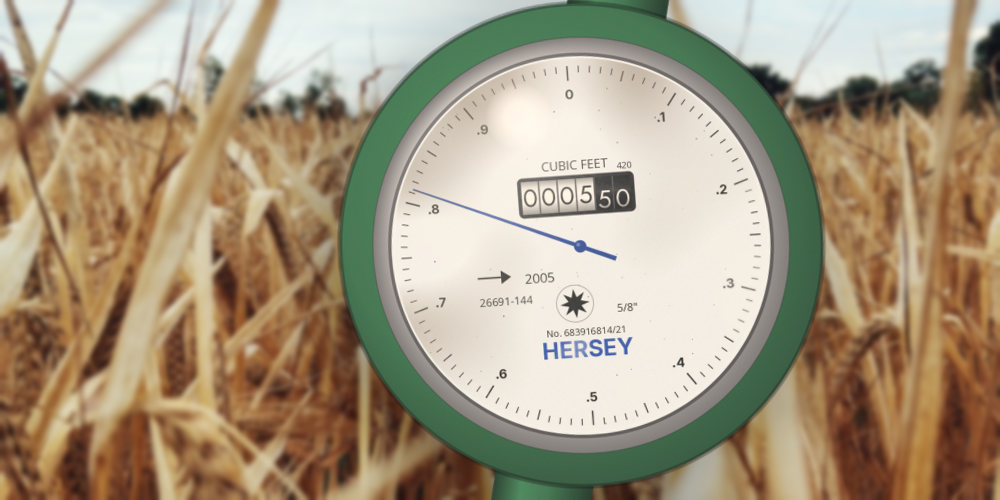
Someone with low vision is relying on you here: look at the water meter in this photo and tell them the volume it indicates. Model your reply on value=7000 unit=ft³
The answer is value=549.81 unit=ft³
